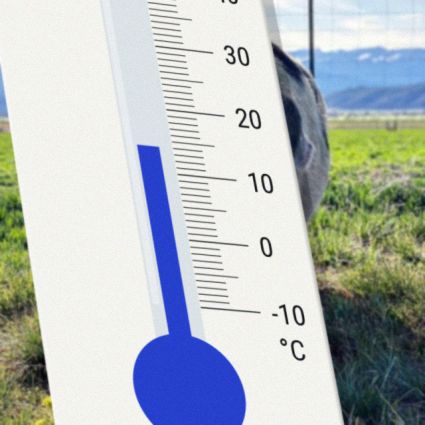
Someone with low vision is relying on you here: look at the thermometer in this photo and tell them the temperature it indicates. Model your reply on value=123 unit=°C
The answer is value=14 unit=°C
